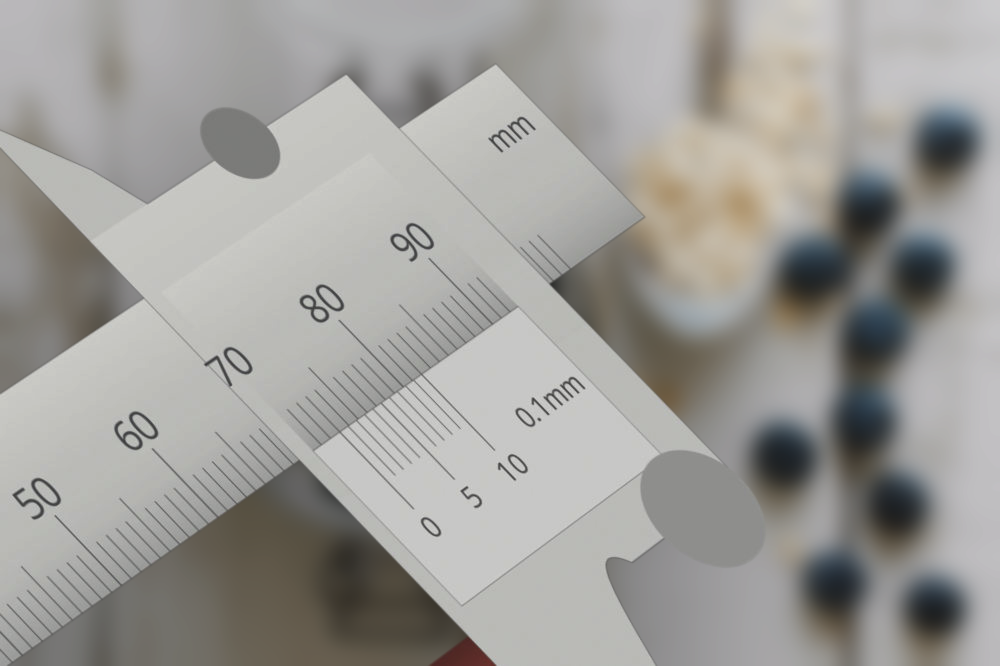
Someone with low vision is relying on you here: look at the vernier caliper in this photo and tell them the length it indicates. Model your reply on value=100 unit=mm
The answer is value=73.0 unit=mm
